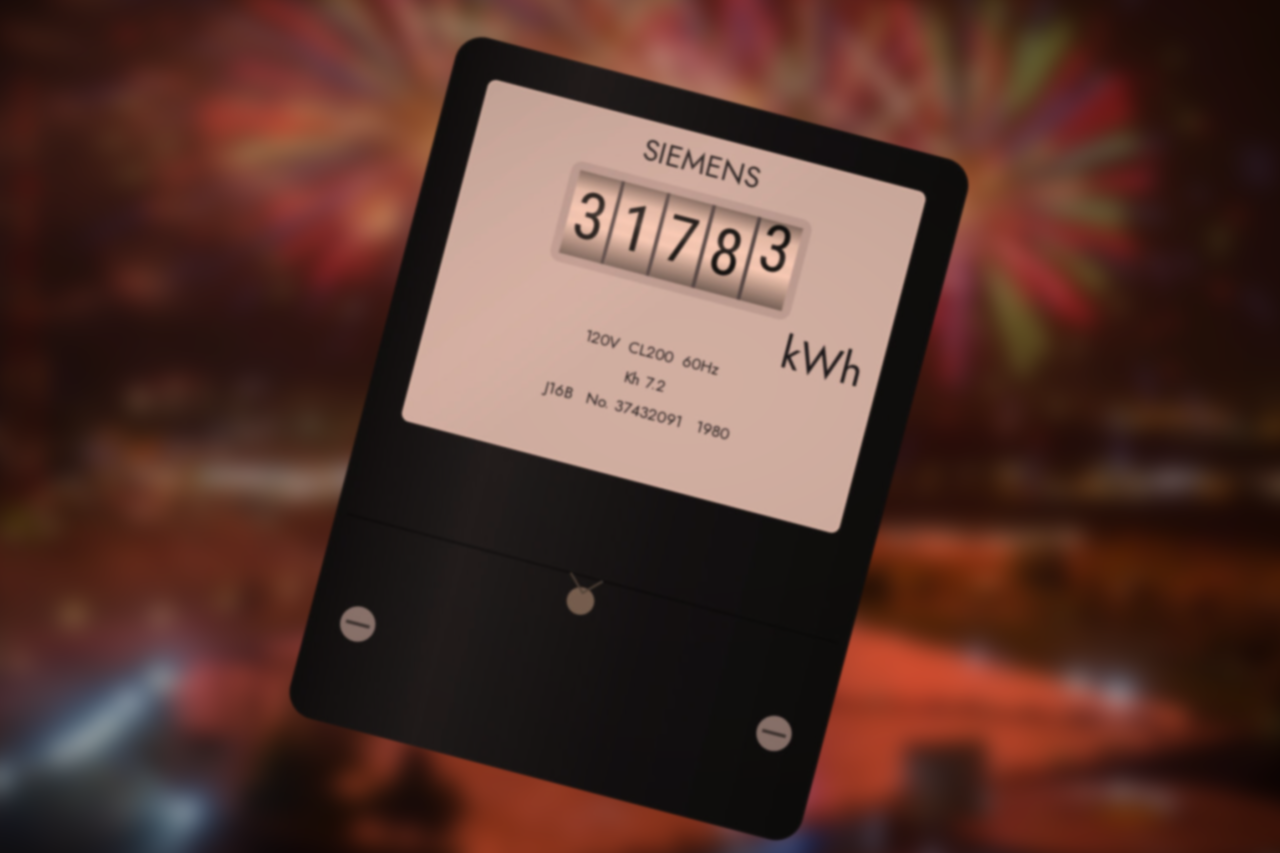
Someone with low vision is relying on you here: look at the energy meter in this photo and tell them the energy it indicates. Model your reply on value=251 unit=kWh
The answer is value=31783 unit=kWh
